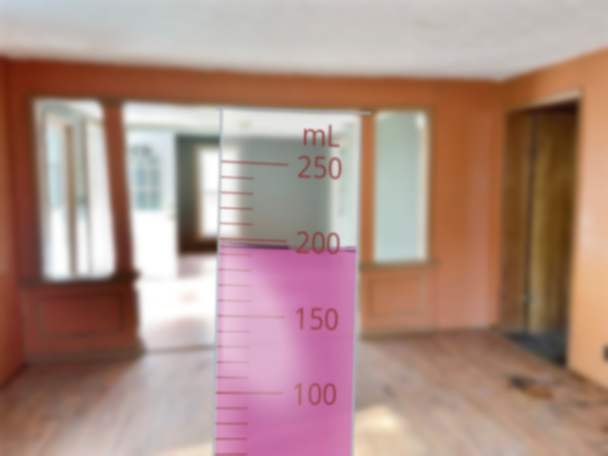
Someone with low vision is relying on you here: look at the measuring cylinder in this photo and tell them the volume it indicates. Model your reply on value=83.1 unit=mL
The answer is value=195 unit=mL
